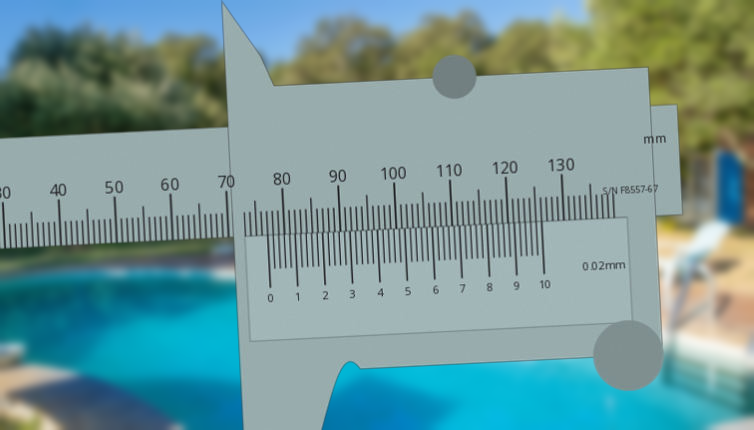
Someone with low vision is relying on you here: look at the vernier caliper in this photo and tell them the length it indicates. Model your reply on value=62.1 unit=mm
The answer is value=77.0 unit=mm
